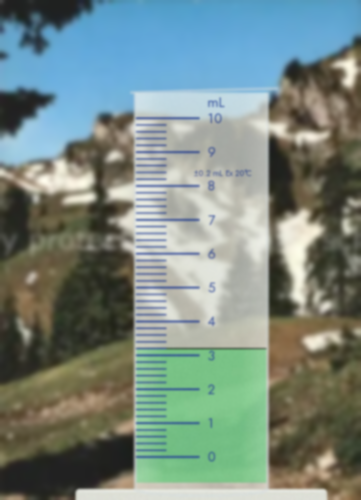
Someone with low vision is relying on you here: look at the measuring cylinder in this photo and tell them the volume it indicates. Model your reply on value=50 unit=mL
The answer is value=3.2 unit=mL
